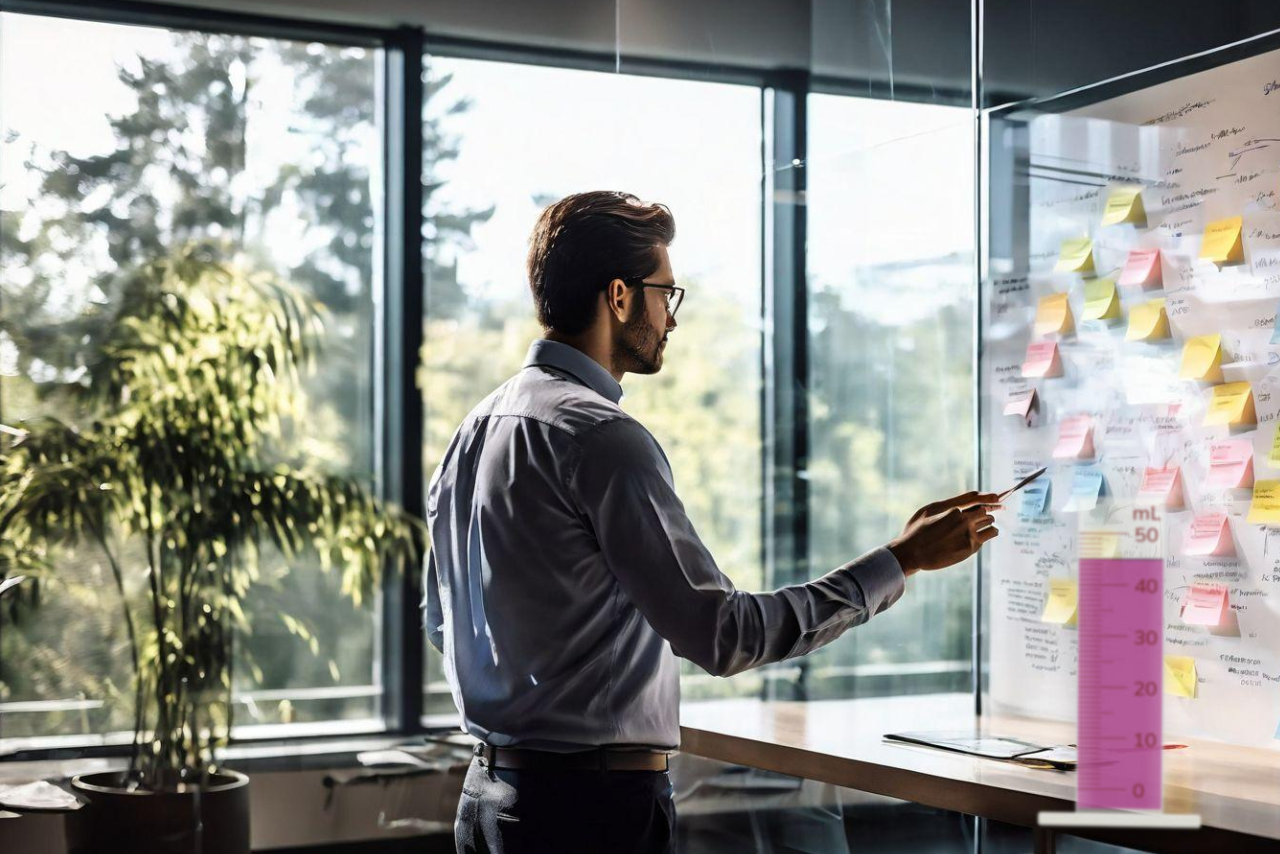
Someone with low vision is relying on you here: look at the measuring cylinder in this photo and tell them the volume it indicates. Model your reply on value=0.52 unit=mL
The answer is value=45 unit=mL
